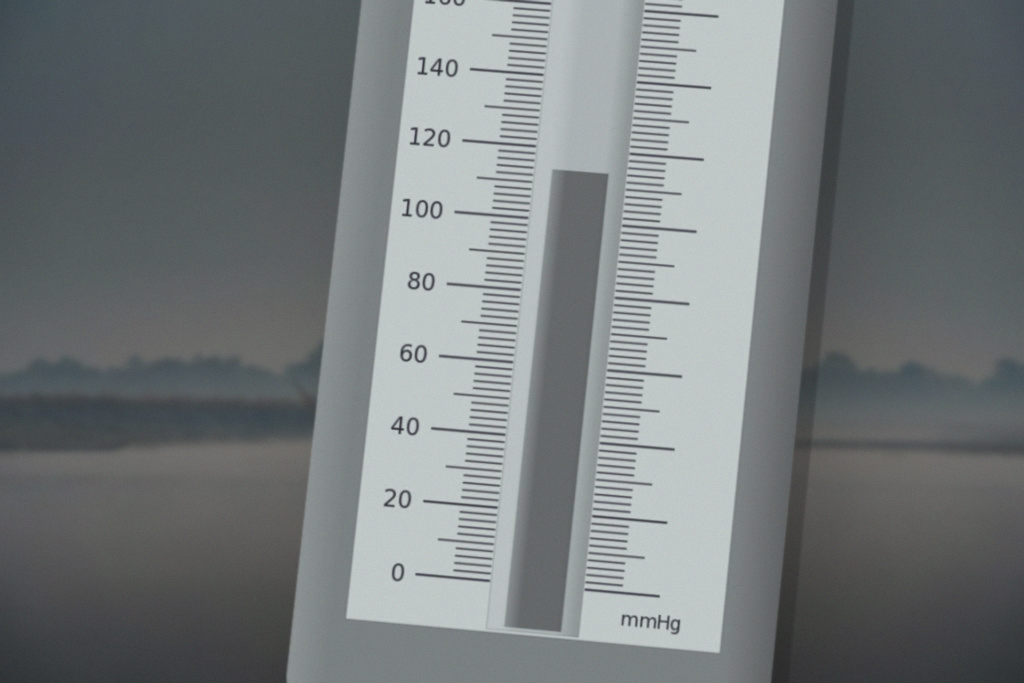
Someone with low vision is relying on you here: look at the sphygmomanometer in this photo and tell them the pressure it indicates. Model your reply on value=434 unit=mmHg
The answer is value=114 unit=mmHg
